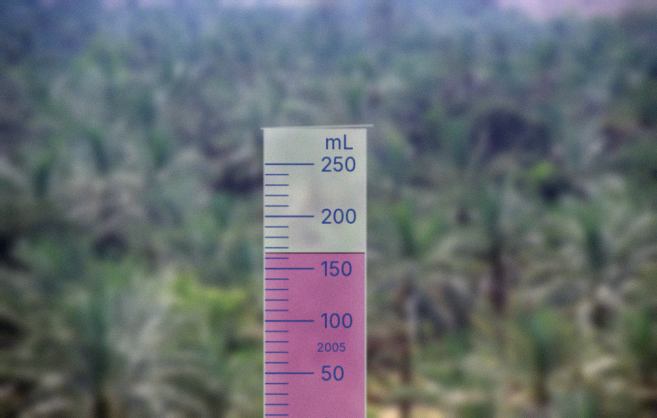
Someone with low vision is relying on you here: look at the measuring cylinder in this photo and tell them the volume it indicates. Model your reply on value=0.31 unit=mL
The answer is value=165 unit=mL
